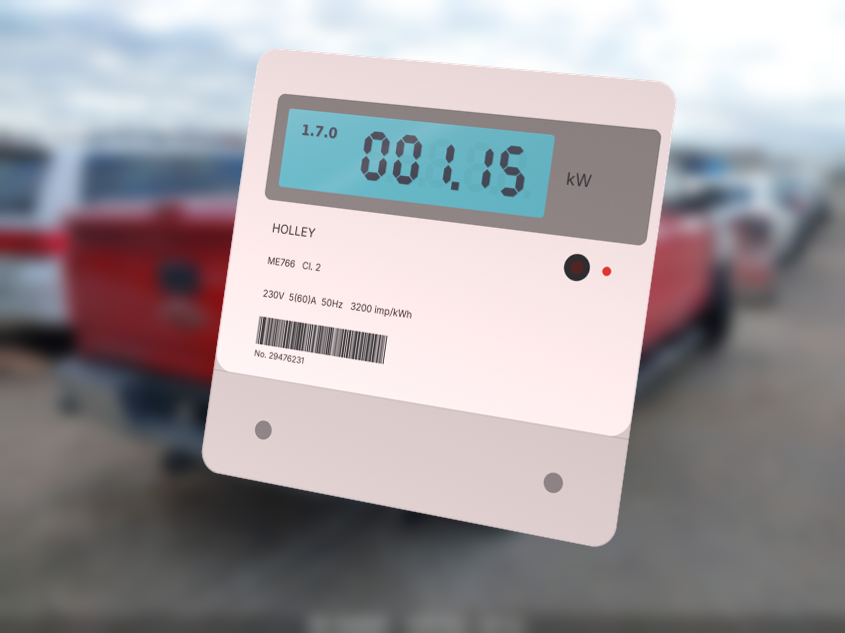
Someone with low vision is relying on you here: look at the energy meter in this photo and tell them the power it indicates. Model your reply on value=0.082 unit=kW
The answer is value=1.15 unit=kW
